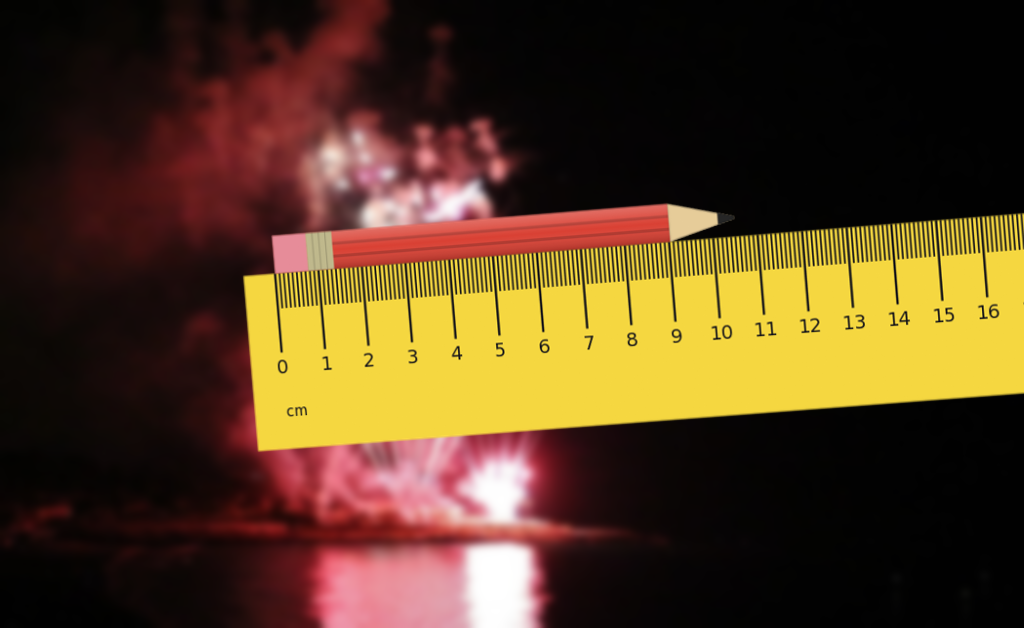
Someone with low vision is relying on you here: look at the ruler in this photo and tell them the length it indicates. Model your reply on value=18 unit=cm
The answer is value=10.5 unit=cm
